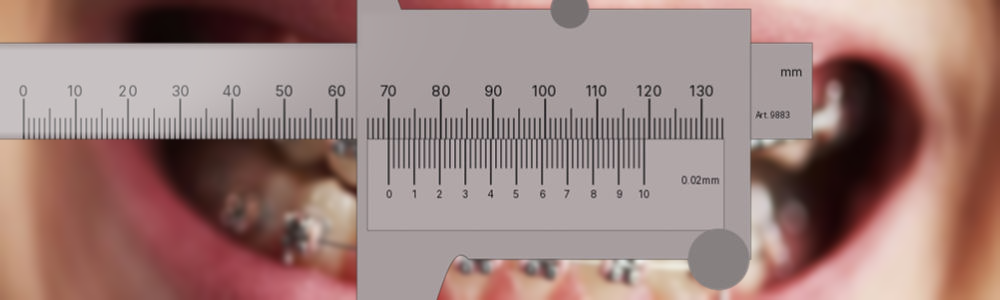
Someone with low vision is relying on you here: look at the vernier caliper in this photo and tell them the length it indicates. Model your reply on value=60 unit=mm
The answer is value=70.0 unit=mm
